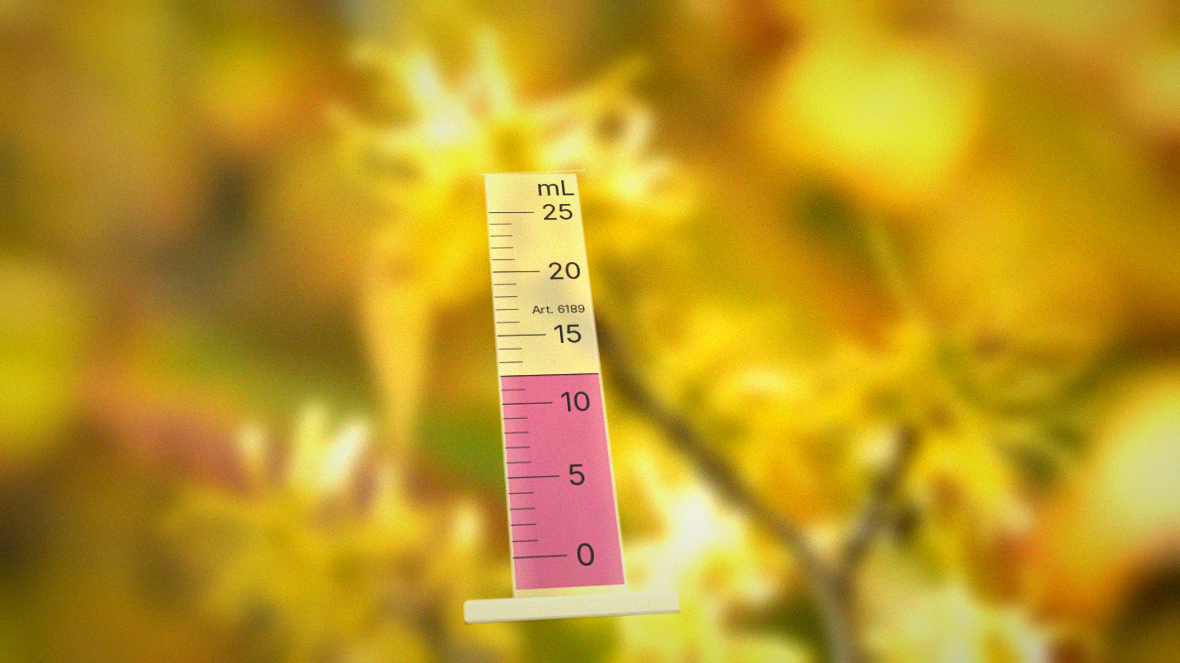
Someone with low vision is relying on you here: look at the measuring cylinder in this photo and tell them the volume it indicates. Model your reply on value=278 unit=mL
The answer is value=12 unit=mL
